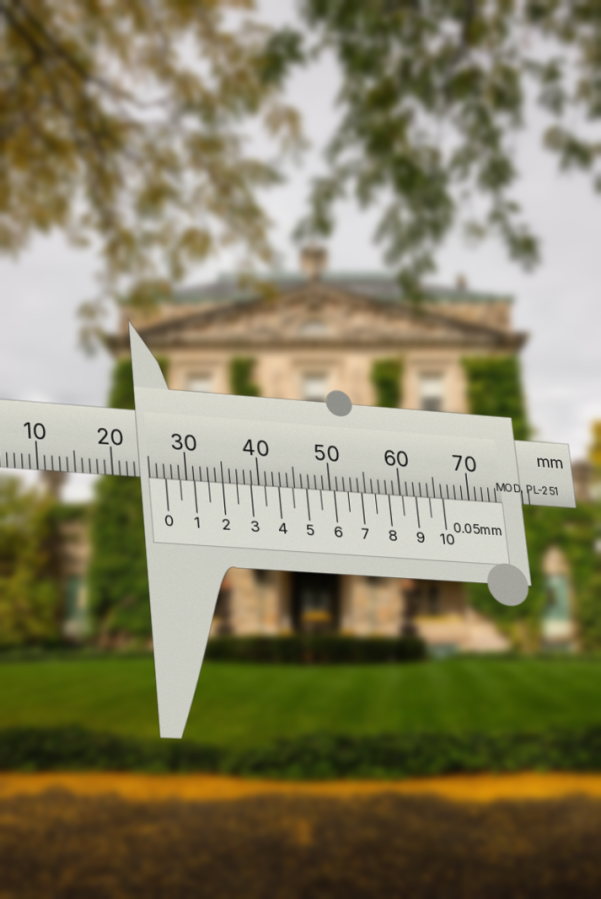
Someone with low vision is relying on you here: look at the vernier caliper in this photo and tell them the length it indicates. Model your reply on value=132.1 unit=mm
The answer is value=27.2 unit=mm
